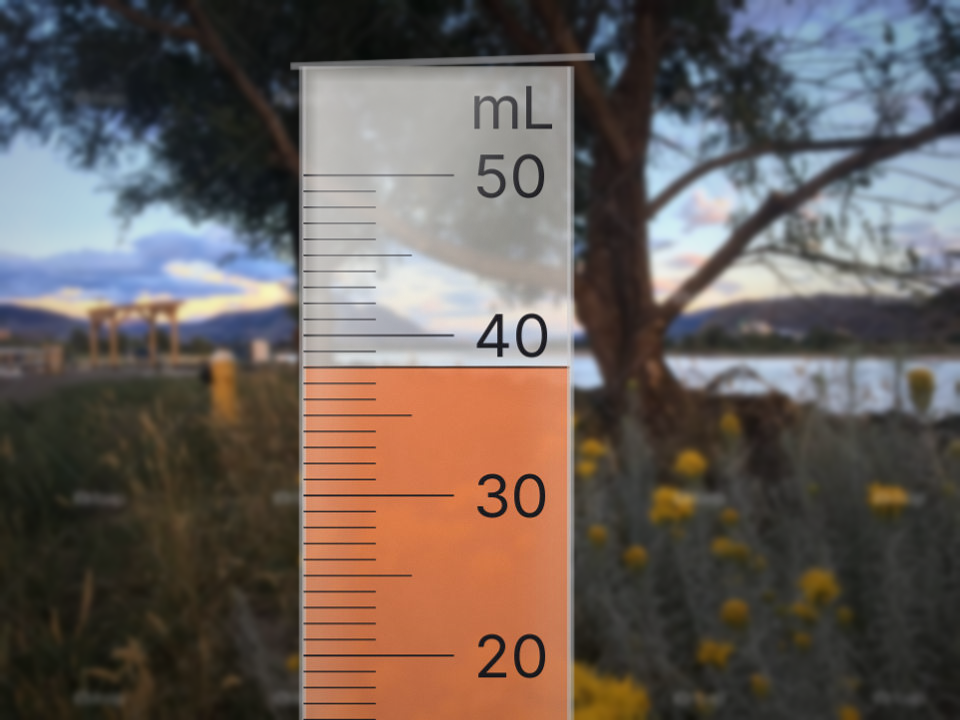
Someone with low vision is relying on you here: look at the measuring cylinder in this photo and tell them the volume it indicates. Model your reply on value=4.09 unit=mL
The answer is value=38 unit=mL
